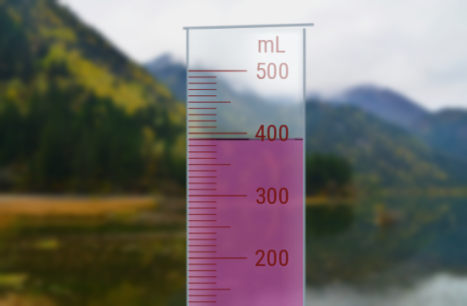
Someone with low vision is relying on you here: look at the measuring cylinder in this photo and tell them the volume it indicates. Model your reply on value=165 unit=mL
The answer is value=390 unit=mL
